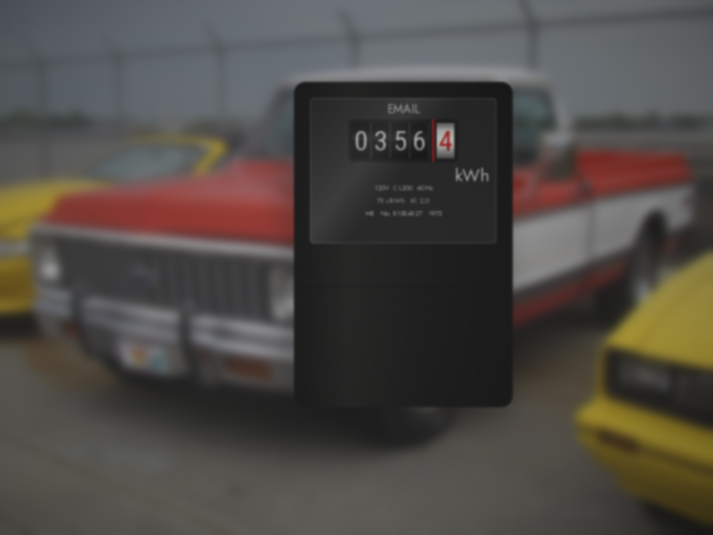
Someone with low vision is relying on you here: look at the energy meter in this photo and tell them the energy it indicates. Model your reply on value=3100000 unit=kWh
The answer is value=356.4 unit=kWh
